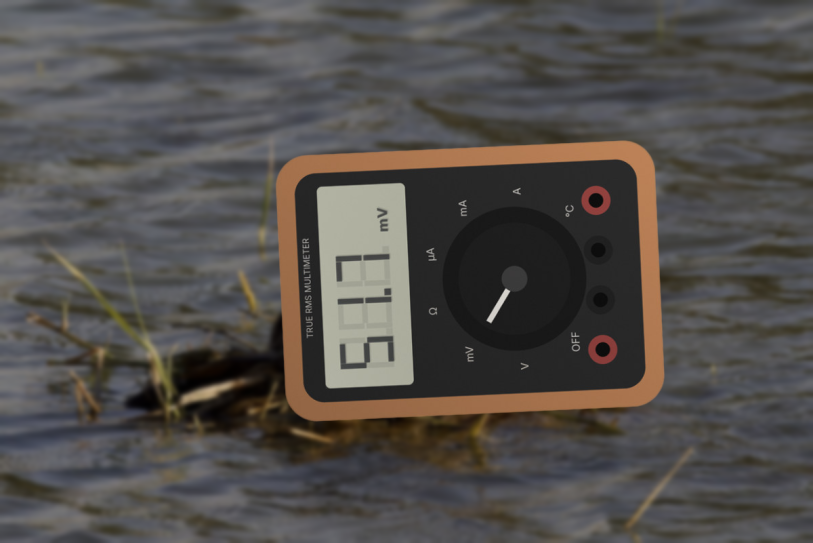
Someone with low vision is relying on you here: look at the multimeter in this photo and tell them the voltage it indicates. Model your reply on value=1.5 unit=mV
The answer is value=51.7 unit=mV
